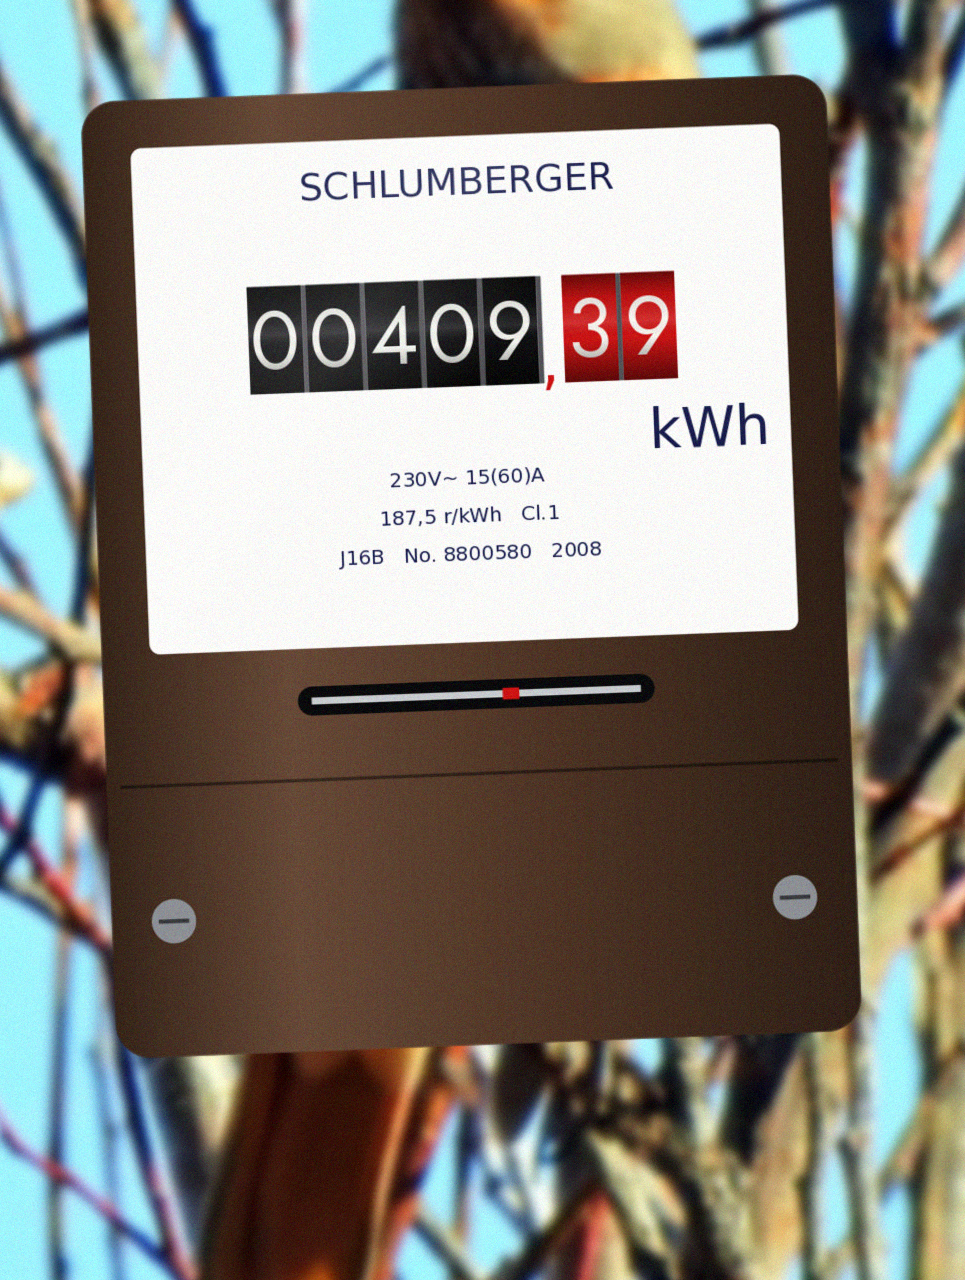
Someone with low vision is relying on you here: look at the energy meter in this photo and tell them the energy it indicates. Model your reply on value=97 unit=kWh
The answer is value=409.39 unit=kWh
